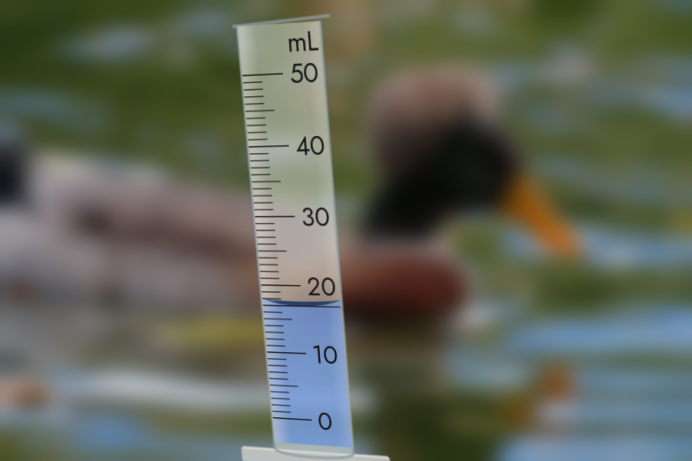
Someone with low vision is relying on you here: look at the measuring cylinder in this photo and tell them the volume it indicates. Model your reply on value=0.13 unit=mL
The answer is value=17 unit=mL
